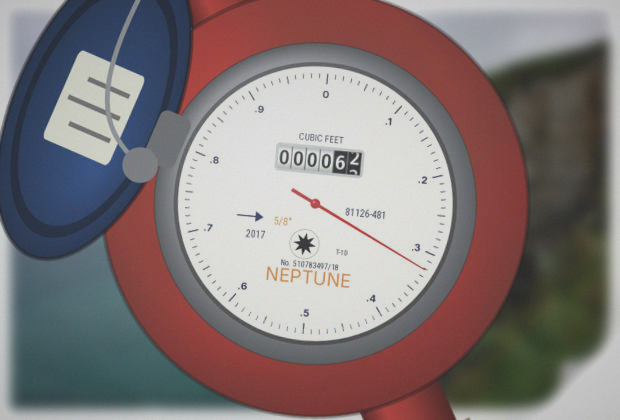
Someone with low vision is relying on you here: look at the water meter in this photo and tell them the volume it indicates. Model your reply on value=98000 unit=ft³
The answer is value=62.32 unit=ft³
